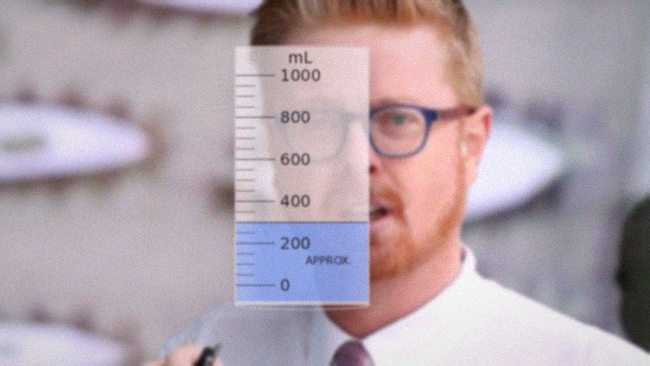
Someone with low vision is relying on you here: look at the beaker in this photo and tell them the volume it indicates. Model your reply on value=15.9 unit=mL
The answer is value=300 unit=mL
